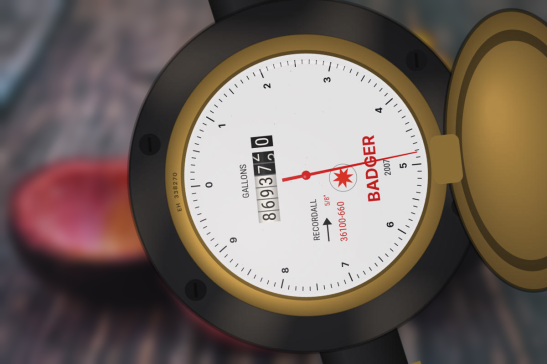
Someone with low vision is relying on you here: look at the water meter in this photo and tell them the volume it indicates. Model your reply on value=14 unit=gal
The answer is value=8693724.8 unit=gal
